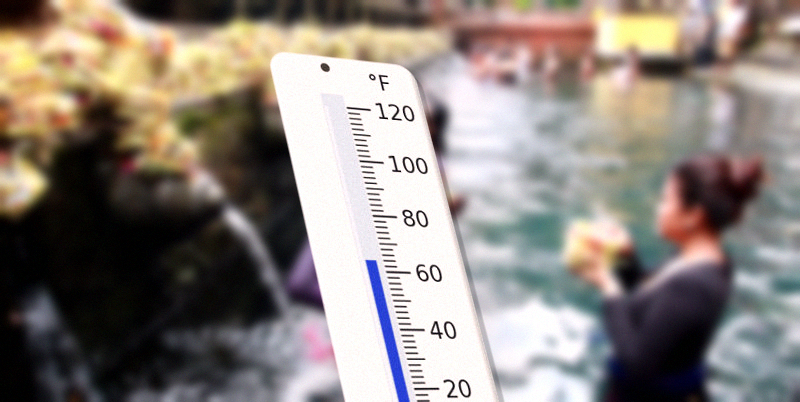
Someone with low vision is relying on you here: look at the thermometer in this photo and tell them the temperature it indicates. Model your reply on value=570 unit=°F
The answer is value=64 unit=°F
